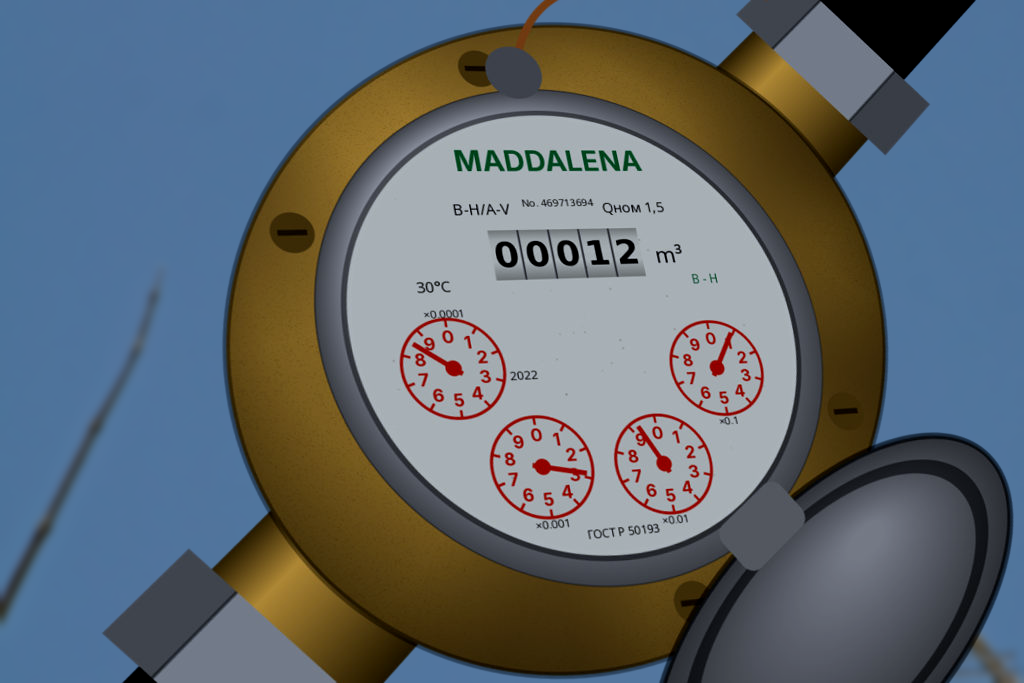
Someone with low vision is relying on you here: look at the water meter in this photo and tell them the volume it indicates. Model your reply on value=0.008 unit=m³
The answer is value=12.0928 unit=m³
